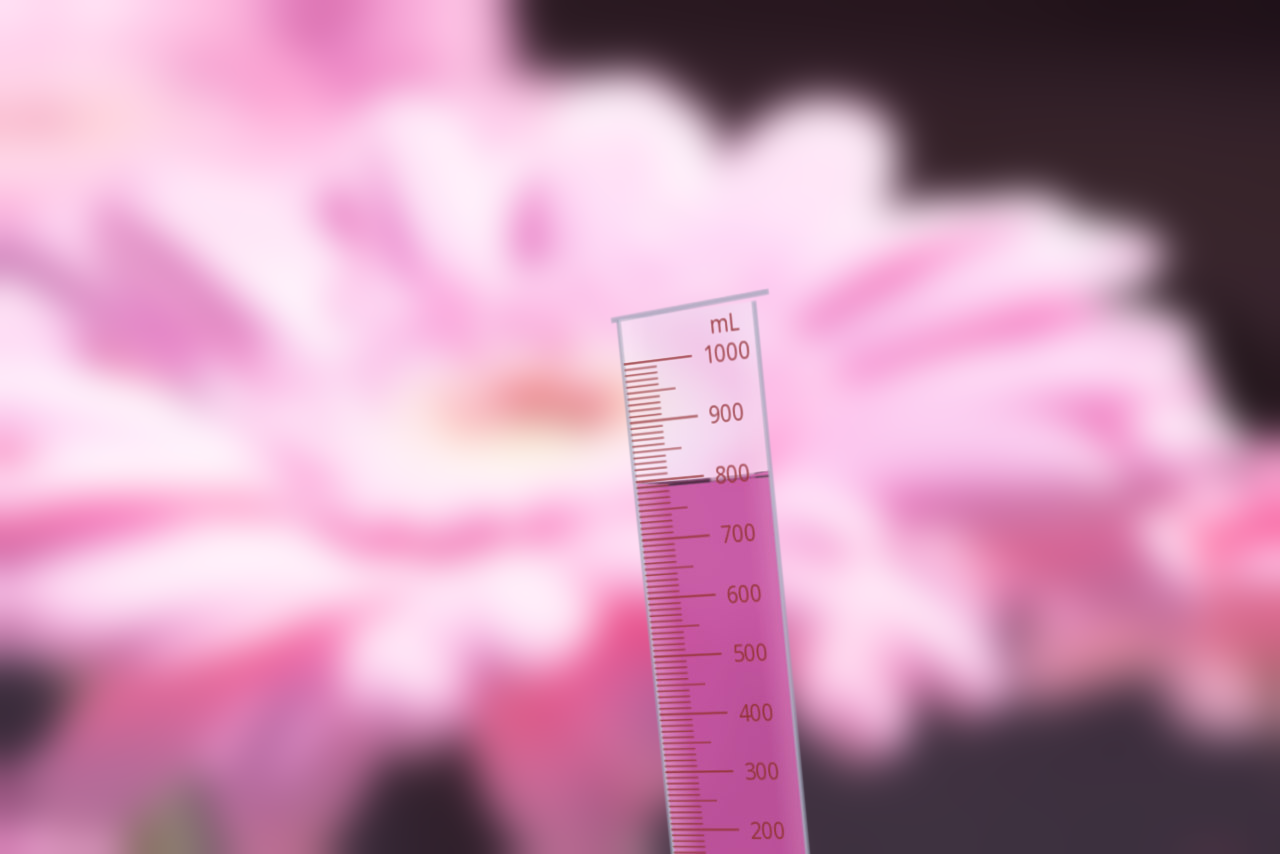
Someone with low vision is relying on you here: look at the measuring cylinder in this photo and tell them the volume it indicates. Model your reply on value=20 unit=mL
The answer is value=790 unit=mL
